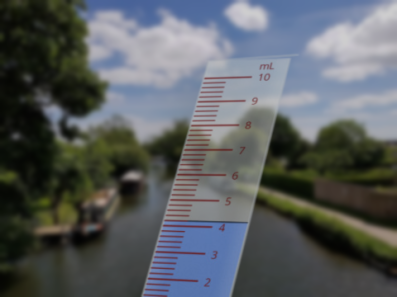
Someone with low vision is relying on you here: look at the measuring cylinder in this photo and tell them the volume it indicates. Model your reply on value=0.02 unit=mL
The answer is value=4.2 unit=mL
